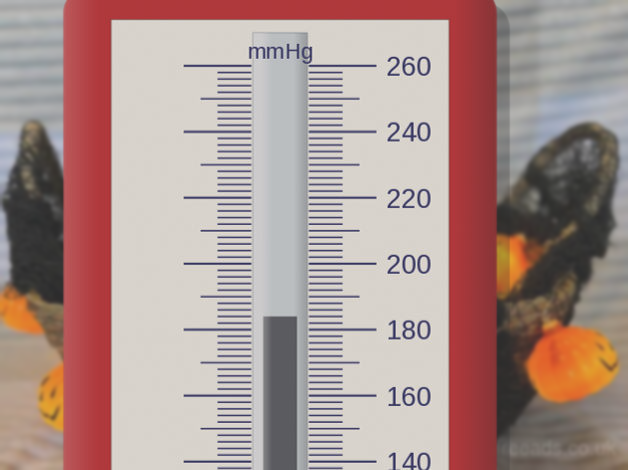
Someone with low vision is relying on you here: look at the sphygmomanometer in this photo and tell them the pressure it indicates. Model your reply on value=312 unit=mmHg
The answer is value=184 unit=mmHg
